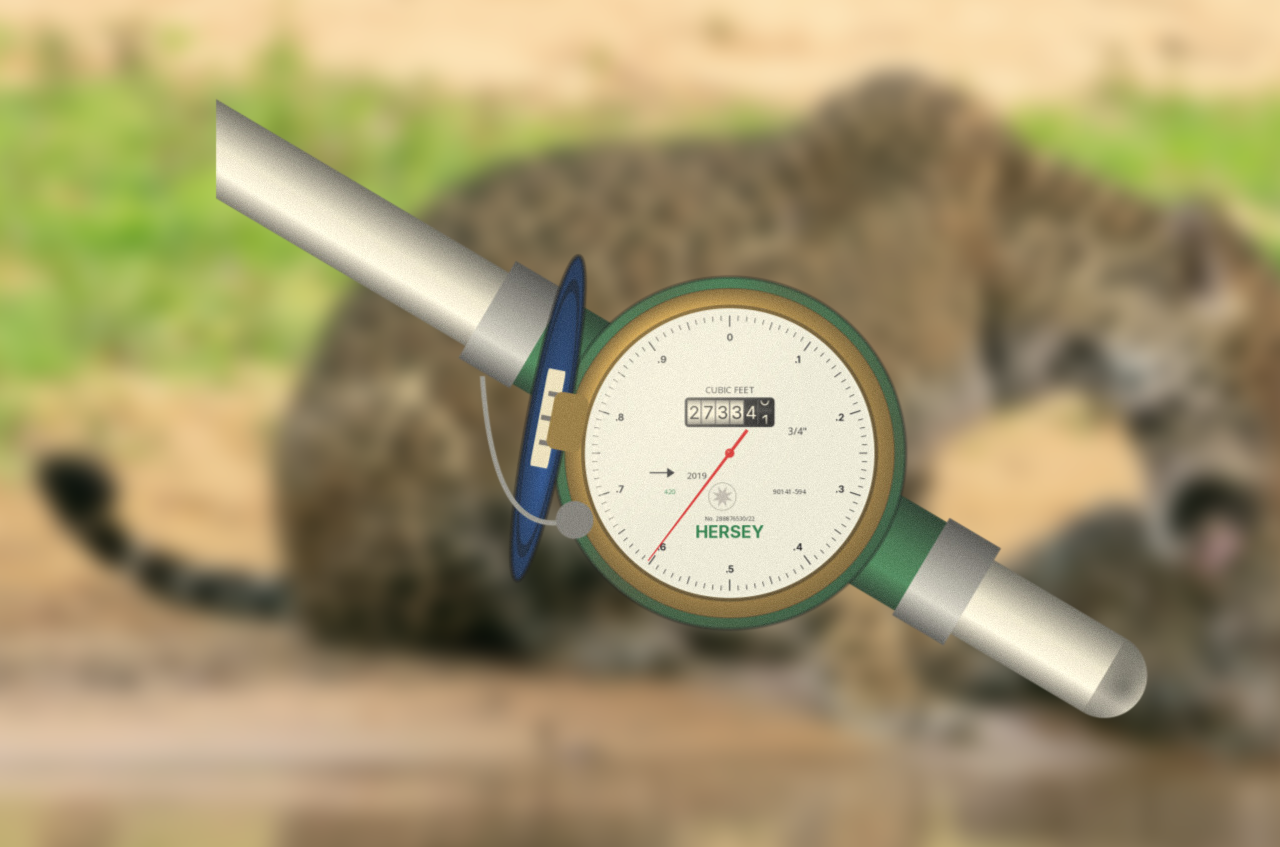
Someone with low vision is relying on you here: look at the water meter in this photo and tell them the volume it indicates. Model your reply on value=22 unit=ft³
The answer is value=273340.60 unit=ft³
